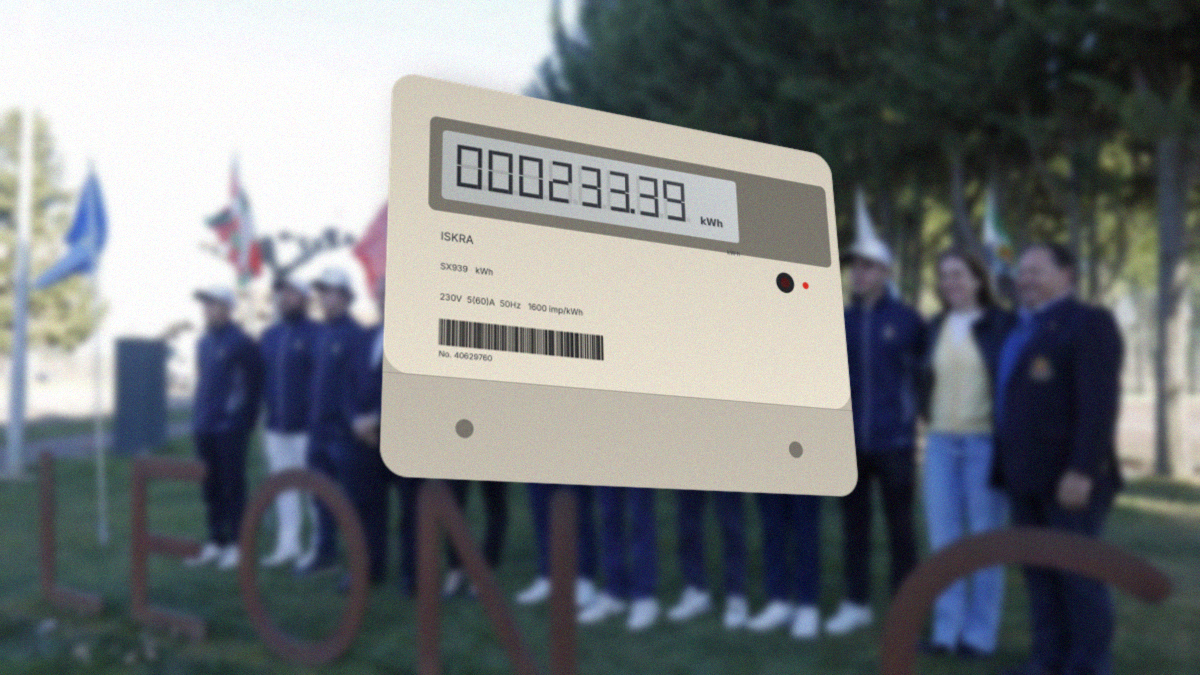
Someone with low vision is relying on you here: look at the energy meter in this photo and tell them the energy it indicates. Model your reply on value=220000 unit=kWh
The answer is value=233.39 unit=kWh
